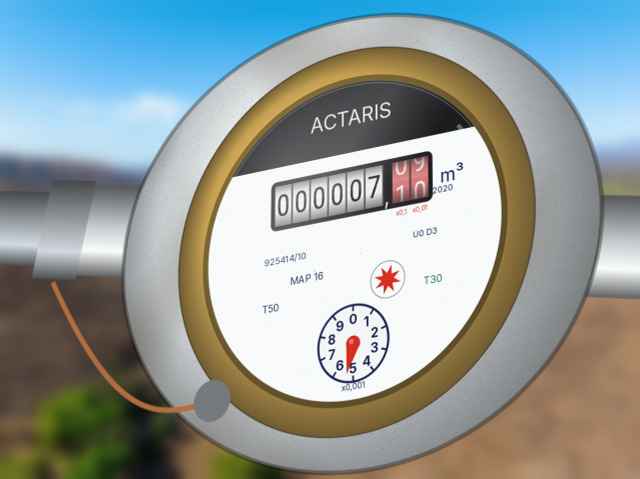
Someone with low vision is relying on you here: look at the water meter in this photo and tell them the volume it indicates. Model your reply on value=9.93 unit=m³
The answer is value=7.095 unit=m³
